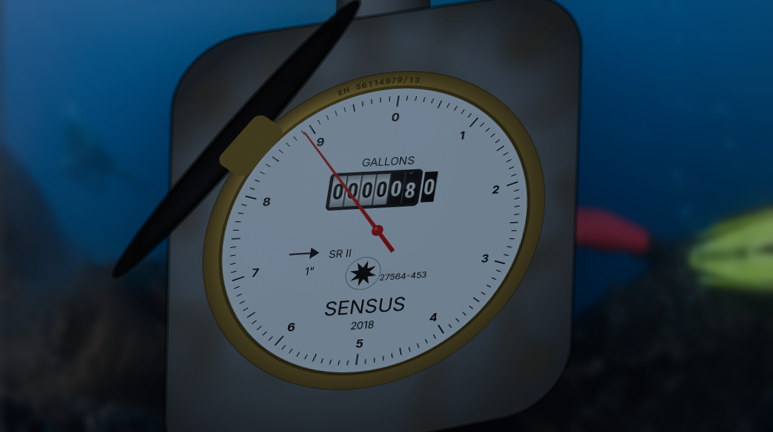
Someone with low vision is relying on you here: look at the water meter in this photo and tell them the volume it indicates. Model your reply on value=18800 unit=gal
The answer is value=78.9 unit=gal
